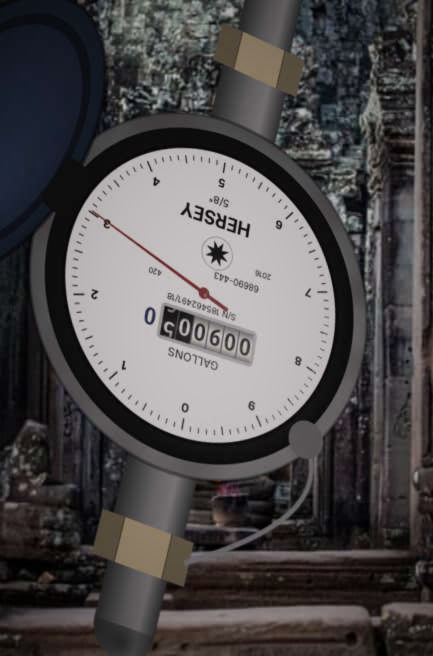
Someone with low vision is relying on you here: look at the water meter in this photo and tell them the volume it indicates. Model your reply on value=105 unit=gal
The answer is value=90053.0 unit=gal
